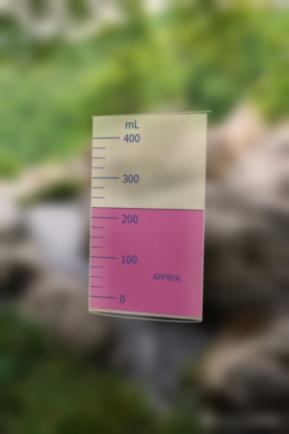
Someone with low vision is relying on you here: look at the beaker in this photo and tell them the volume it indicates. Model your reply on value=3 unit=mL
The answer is value=225 unit=mL
